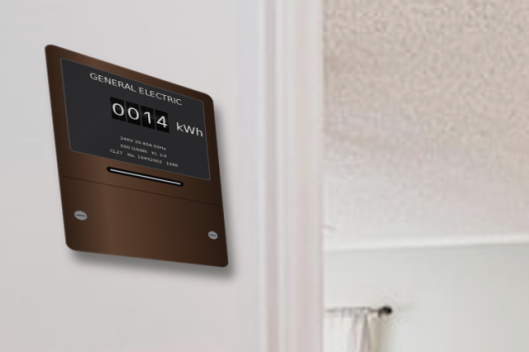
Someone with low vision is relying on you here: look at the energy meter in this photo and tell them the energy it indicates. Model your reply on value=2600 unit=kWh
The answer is value=14 unit=kWh
